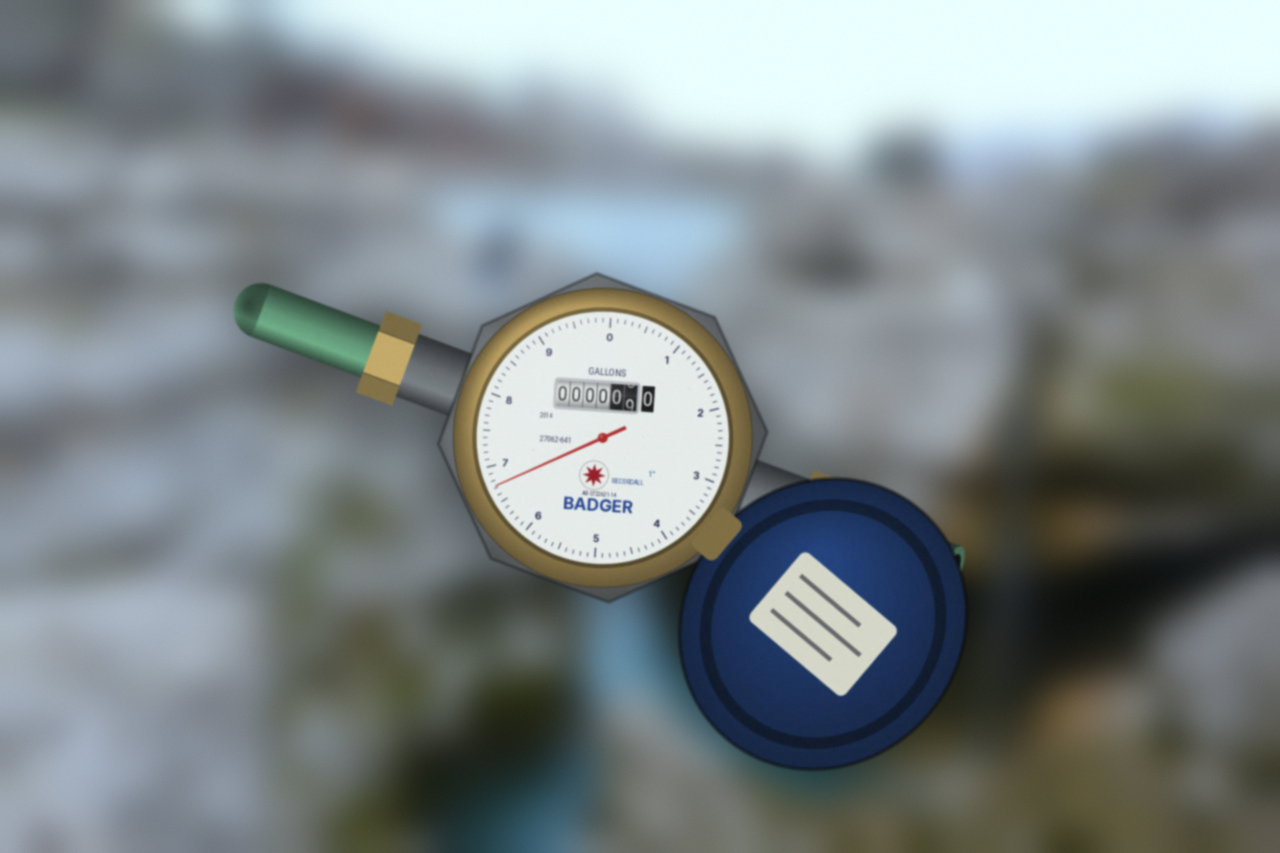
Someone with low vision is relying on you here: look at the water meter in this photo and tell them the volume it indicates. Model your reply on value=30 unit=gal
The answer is value=86.7 unit=gal
